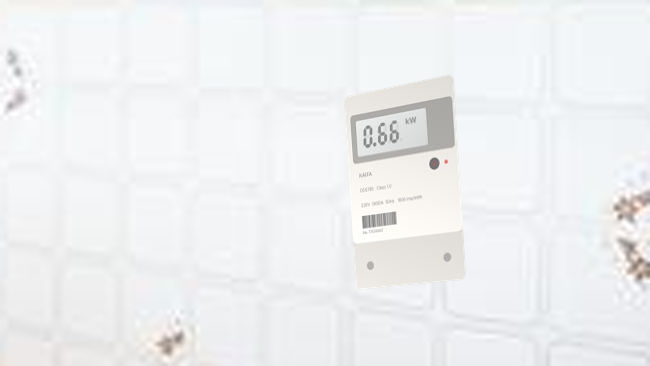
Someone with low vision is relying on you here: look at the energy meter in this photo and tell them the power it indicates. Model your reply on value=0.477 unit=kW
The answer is value=0.66 unit=kW
